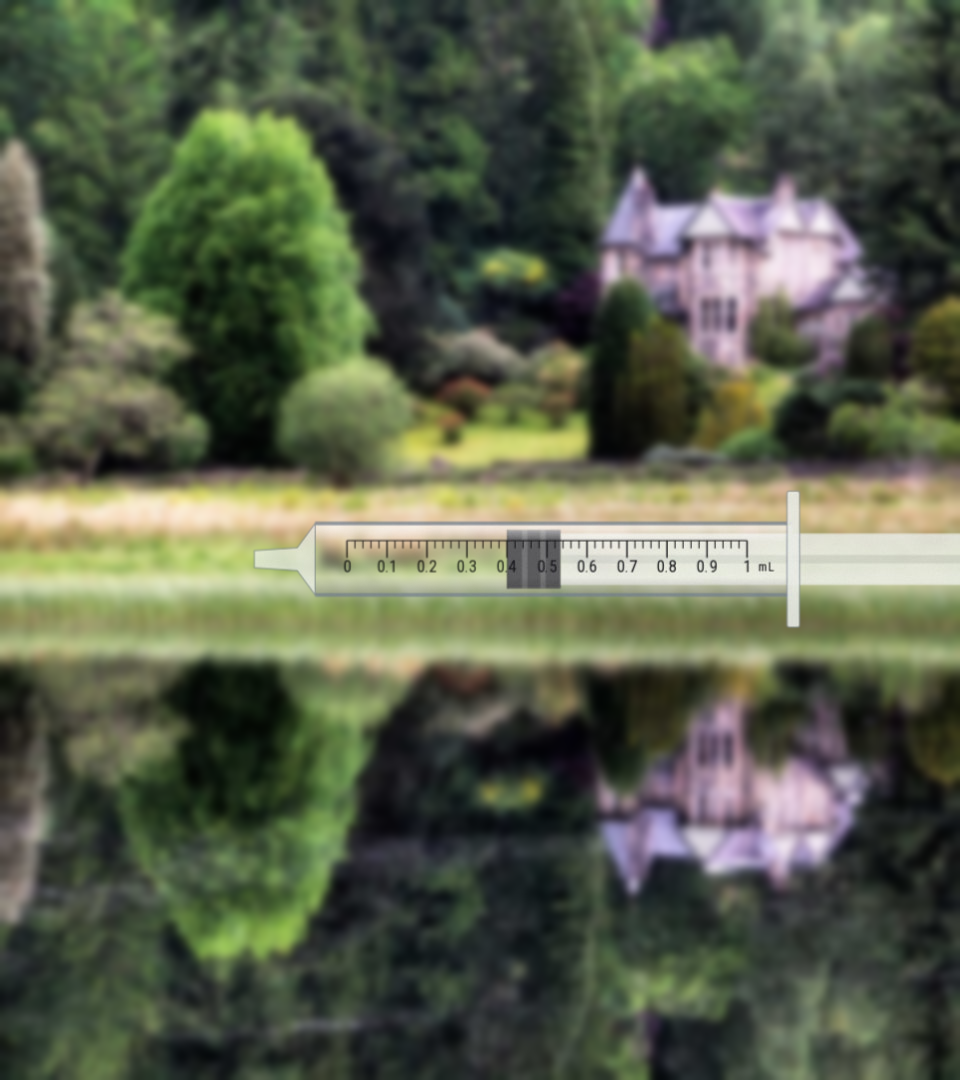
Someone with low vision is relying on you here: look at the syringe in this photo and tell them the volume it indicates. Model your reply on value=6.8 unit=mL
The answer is value=0.4 unit=mL
